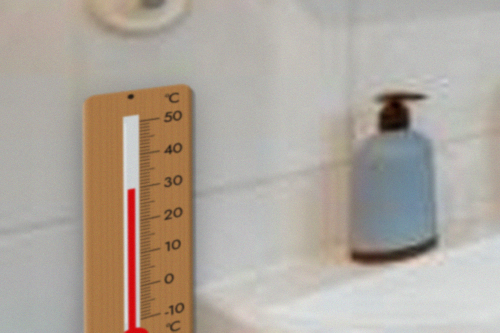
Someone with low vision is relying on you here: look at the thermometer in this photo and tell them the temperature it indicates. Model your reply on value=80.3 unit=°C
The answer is value=30 unit=°C
